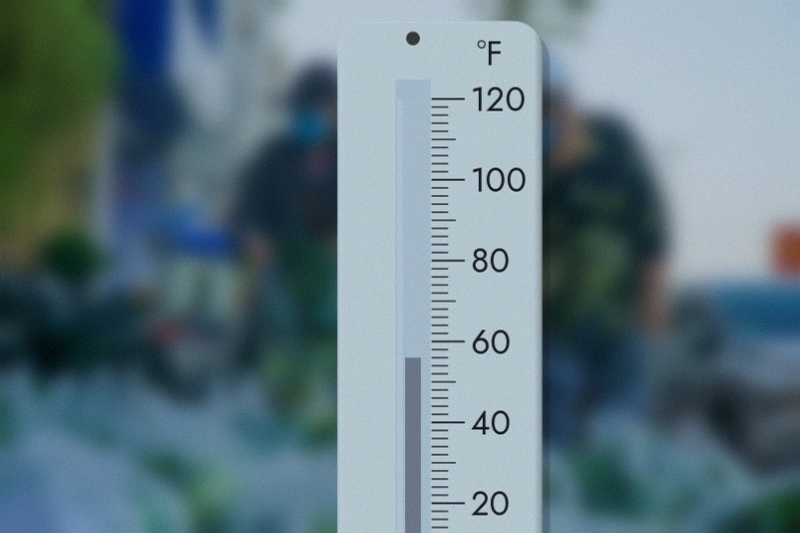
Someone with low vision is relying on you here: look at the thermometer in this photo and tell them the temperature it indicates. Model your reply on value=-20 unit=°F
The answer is value=56 unit=°F
